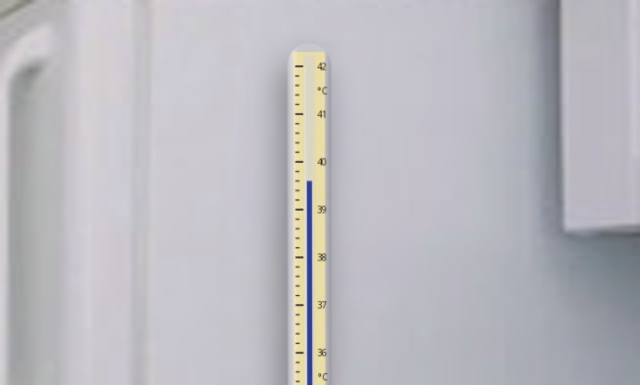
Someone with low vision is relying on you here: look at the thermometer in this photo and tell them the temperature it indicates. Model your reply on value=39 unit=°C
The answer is value=39.6 unit=°C
